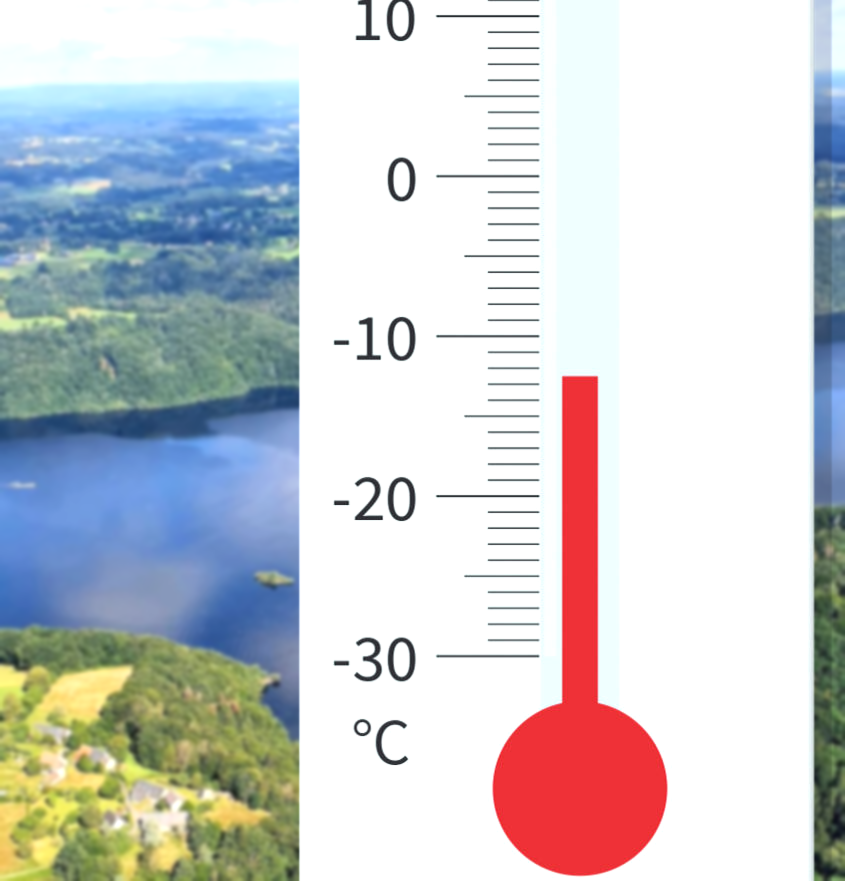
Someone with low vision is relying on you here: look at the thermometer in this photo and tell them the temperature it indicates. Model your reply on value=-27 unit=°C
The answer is value=-12.5 unit=°C
